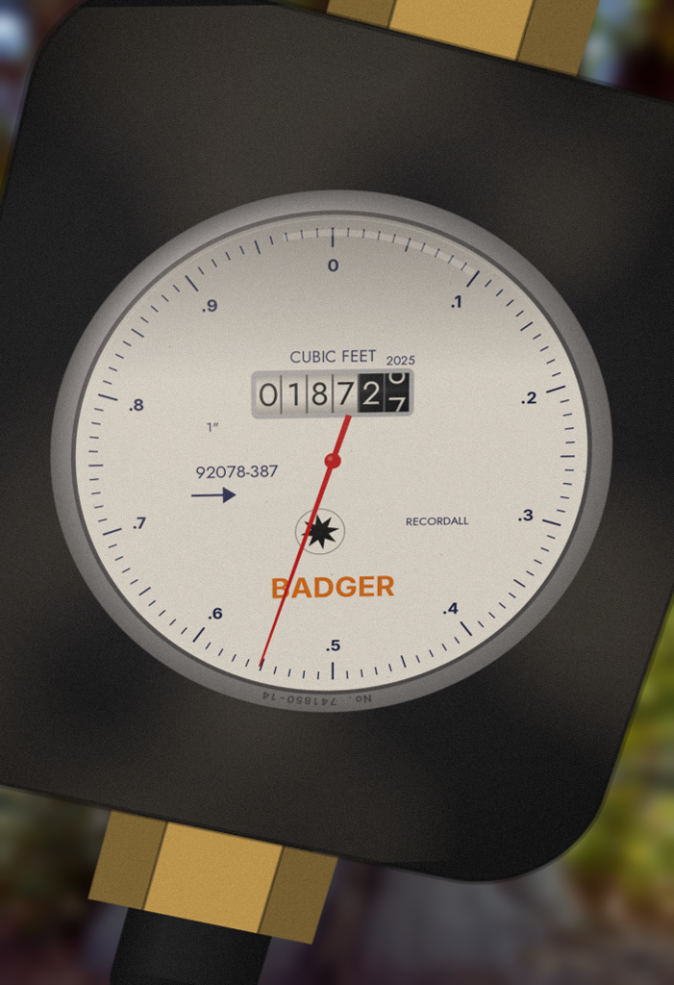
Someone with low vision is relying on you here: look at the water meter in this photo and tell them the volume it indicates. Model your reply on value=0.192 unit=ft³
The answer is value=18726.55 unit=ft³
